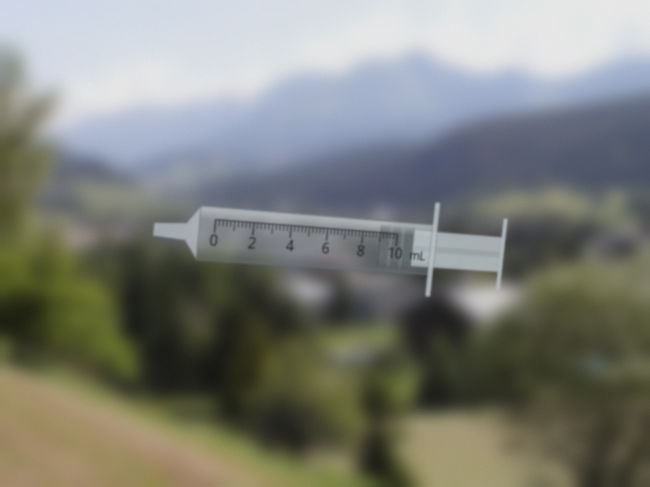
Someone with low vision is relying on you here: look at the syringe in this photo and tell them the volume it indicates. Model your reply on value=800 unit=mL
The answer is value=9 unit=mL
